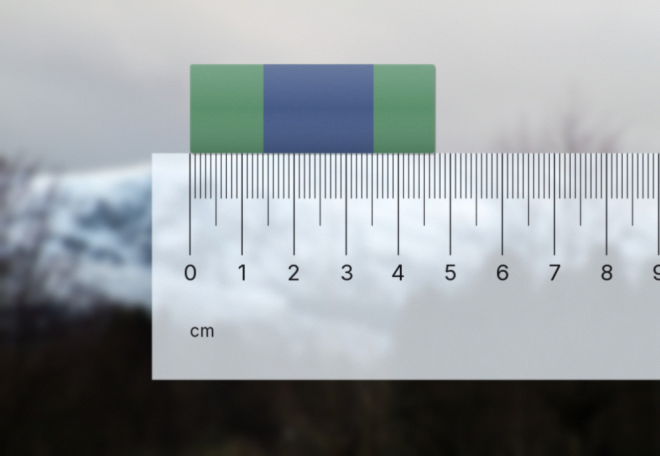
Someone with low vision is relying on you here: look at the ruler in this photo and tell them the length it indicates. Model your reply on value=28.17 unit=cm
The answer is value=4.7 unit=cm
